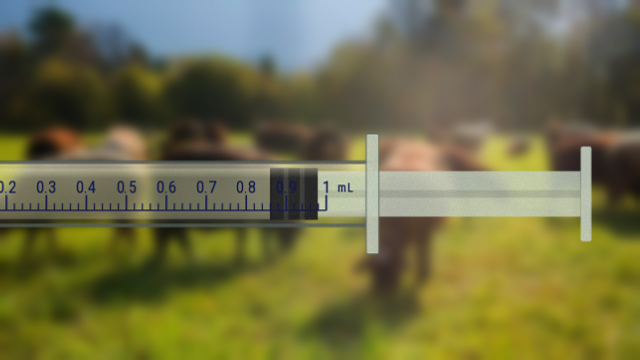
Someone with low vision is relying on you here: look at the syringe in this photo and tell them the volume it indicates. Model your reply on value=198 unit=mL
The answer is value=0.86 unit=mL
